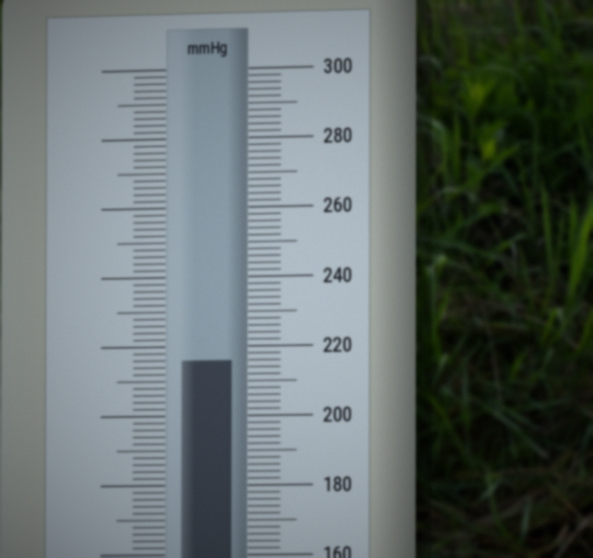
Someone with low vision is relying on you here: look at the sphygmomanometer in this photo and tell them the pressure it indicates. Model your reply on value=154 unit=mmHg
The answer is value=216 unit=mmHg
